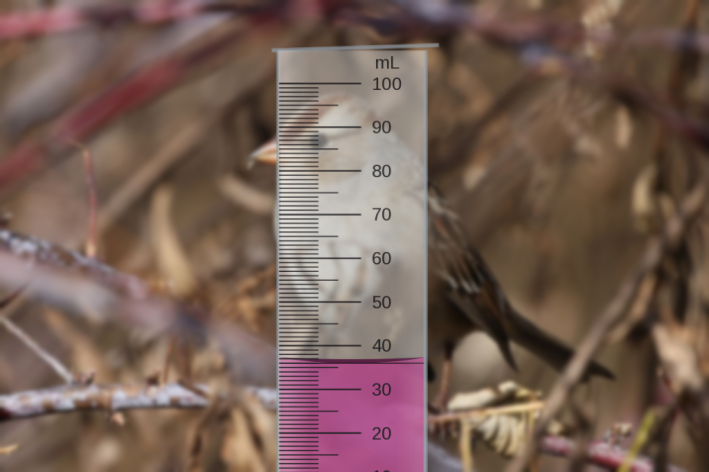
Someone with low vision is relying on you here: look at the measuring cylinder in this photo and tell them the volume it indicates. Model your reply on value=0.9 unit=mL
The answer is value=36 unit=mL
